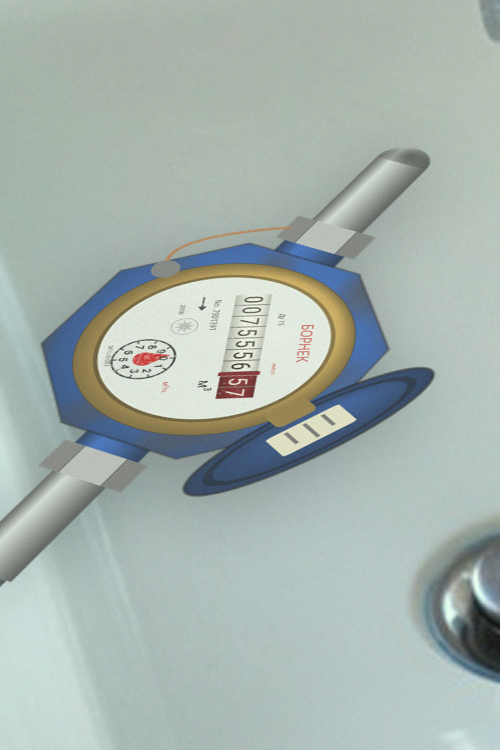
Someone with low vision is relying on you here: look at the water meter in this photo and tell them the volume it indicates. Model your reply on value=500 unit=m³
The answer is value=75556.569 unit=m³
